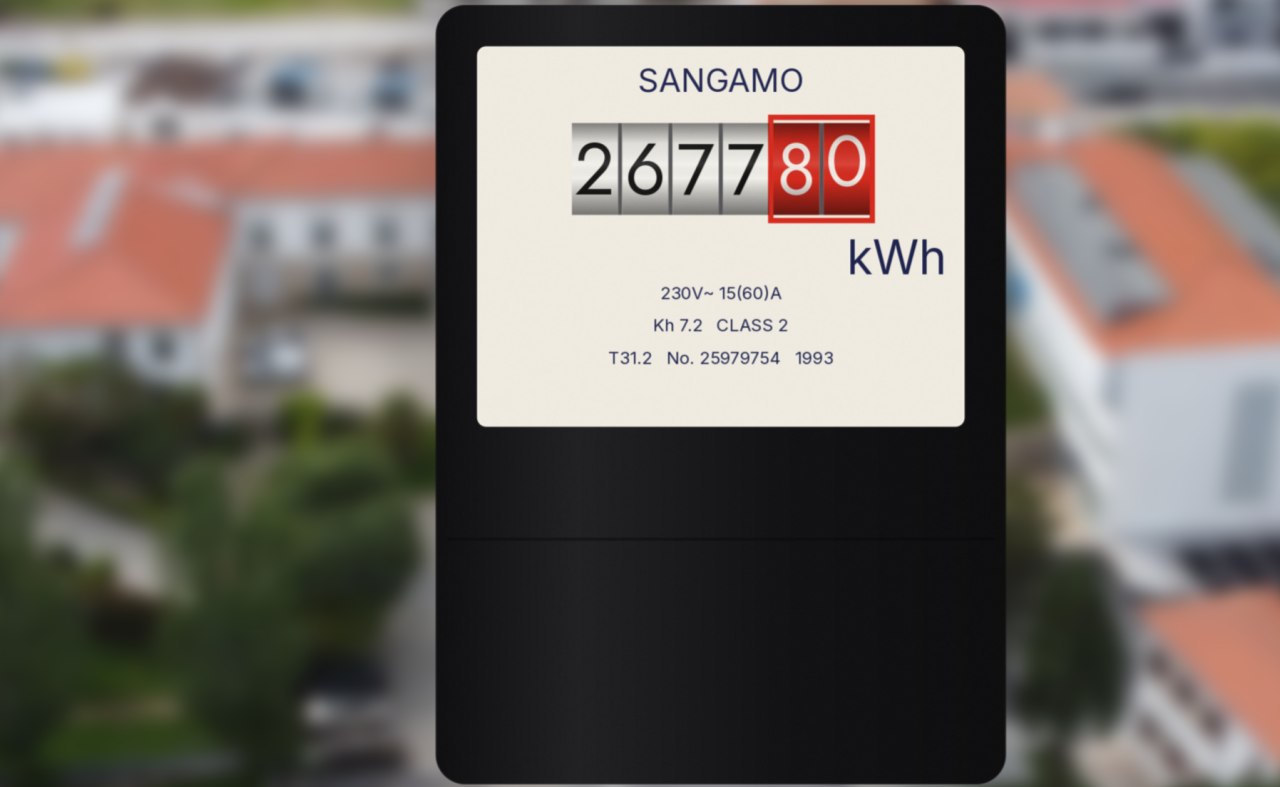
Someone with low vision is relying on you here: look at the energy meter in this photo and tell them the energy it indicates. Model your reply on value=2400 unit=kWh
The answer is value=2677.80 unit=kWh
